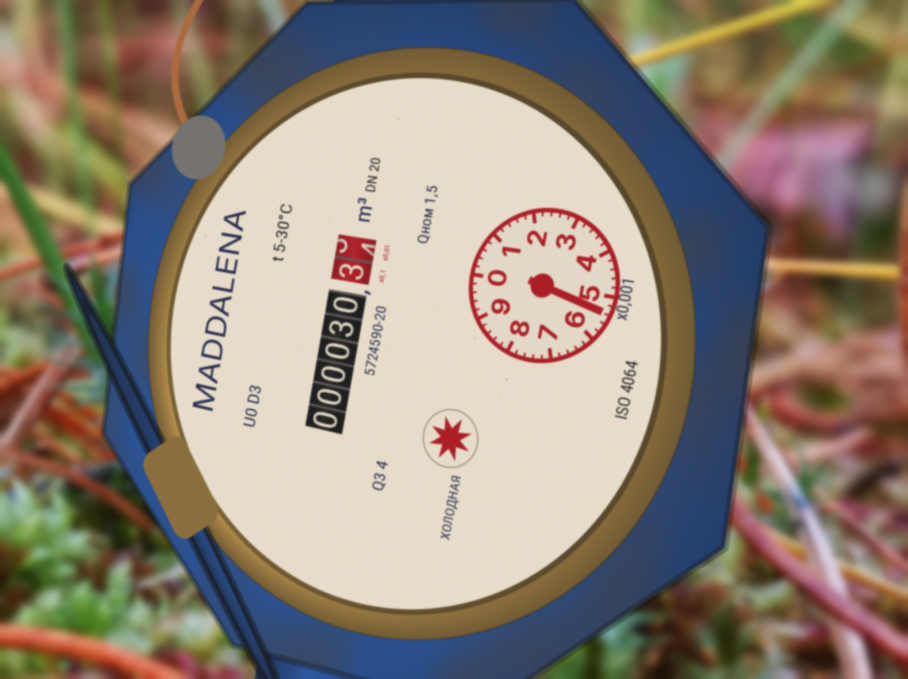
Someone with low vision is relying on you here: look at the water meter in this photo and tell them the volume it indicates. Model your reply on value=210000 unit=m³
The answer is value=30.335 unit=m³
